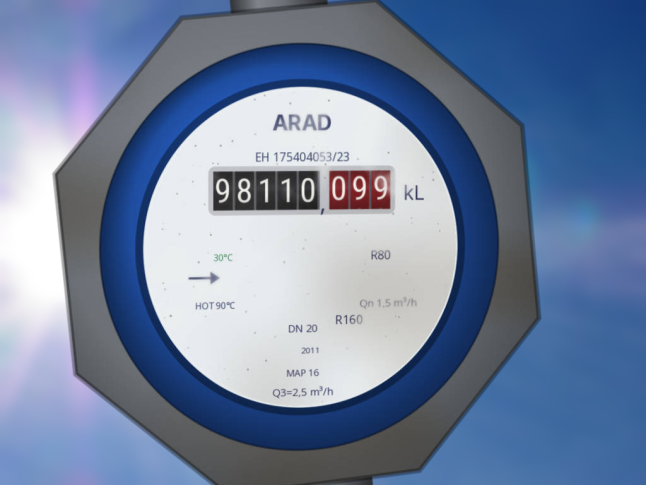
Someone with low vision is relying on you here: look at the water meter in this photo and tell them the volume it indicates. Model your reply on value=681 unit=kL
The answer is value=98110.099 unit=kL
